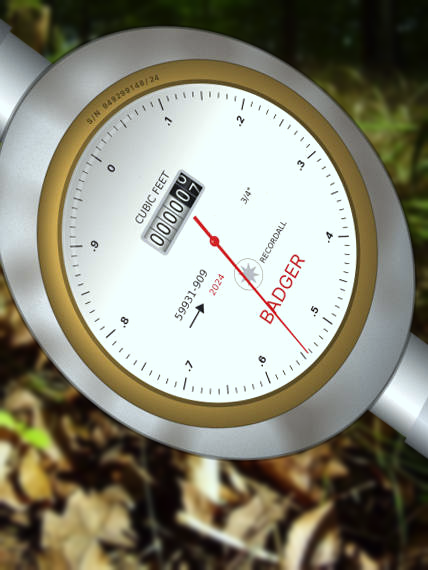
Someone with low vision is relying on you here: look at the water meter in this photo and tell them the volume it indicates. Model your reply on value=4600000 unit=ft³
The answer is value=6.54 unit=ft³
